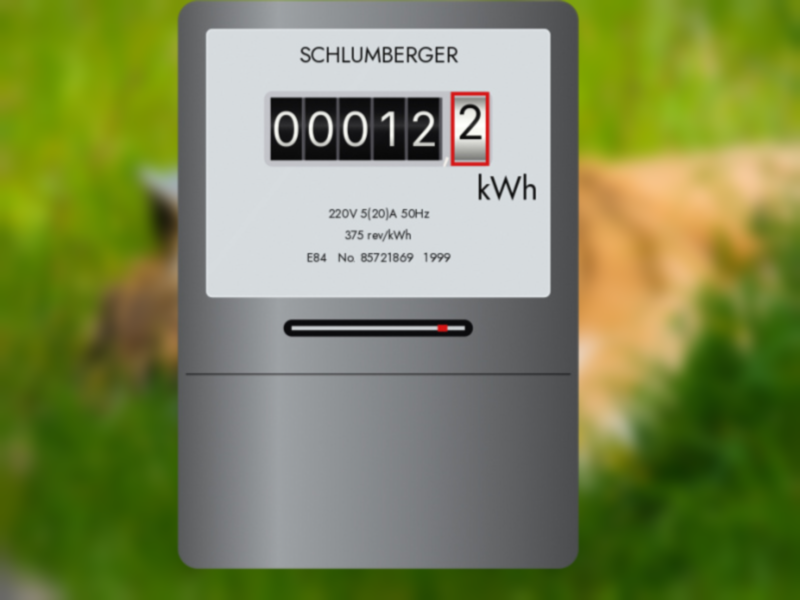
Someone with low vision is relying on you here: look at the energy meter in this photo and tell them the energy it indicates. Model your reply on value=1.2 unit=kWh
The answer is value=12.2 unit=kWh
